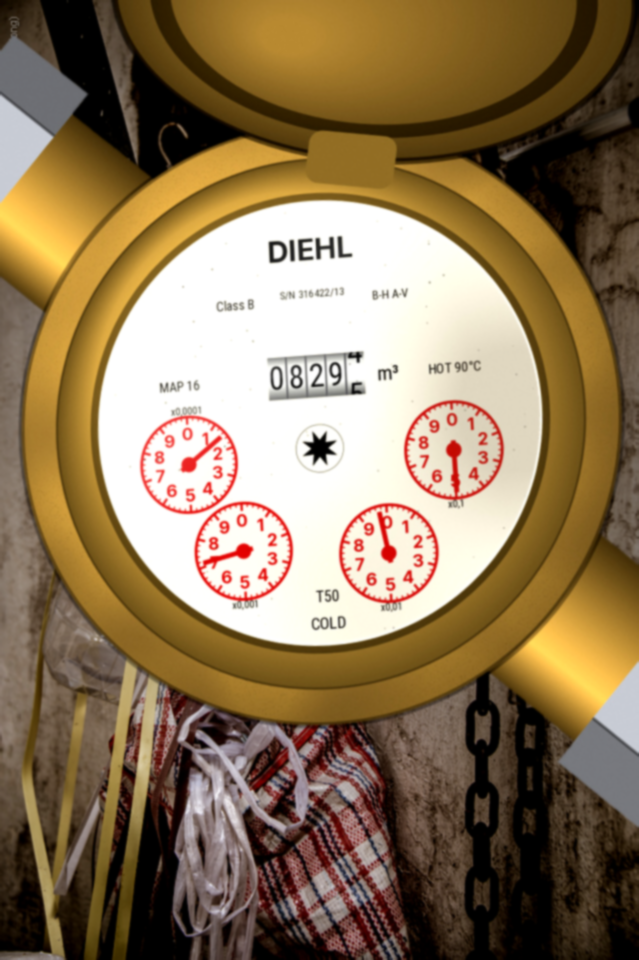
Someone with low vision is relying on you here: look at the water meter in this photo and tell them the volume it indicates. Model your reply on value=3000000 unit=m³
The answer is value=8294.4971 unit=m³
